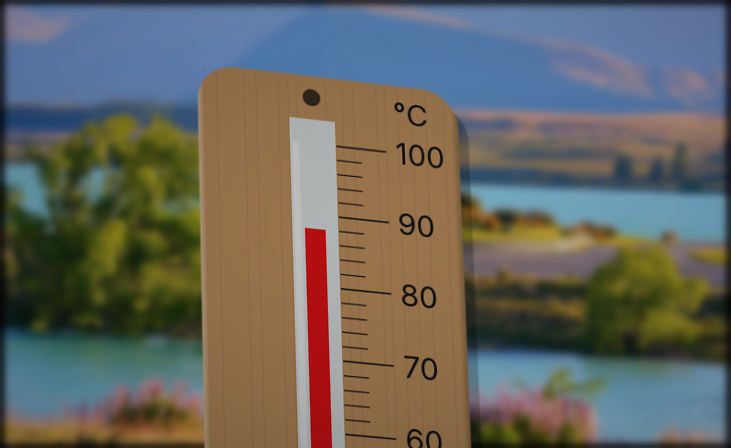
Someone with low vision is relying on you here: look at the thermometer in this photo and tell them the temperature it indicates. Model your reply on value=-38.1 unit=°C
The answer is value=88 unit=°C
